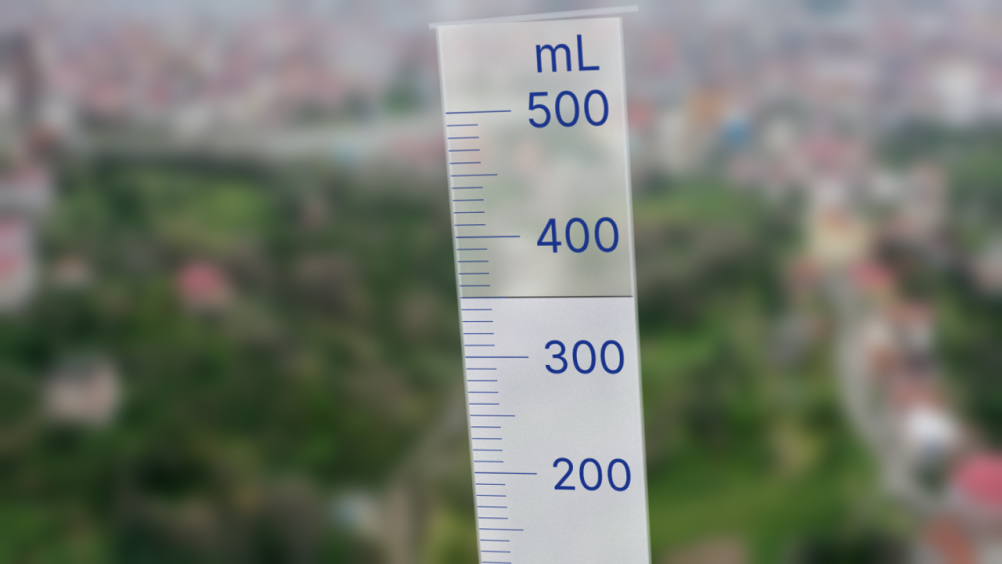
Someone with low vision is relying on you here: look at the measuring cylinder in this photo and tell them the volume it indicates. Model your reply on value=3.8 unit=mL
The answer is value=350 unit=mL
